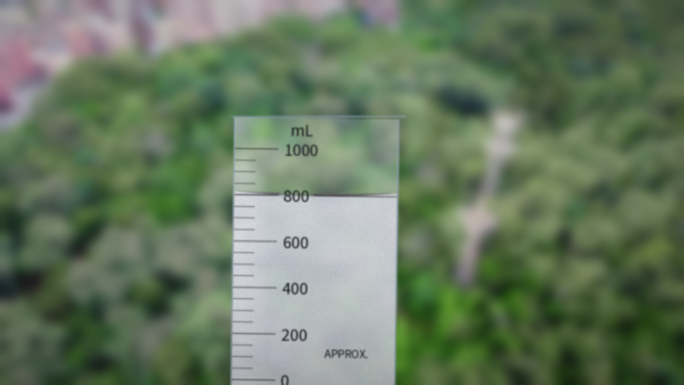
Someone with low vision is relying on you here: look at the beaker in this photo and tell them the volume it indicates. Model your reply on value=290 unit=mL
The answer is value=800 unit=mL
